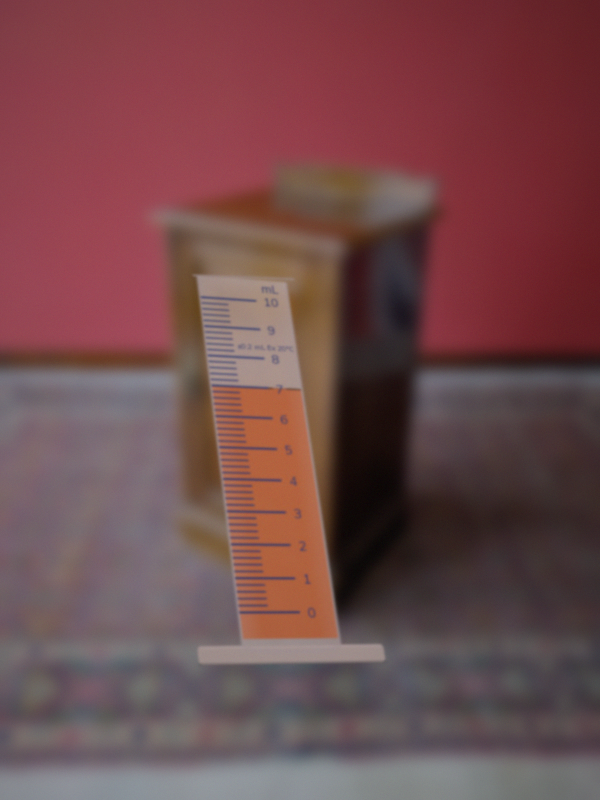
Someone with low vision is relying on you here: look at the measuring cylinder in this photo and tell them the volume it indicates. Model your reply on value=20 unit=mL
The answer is value=7 unit=mL
